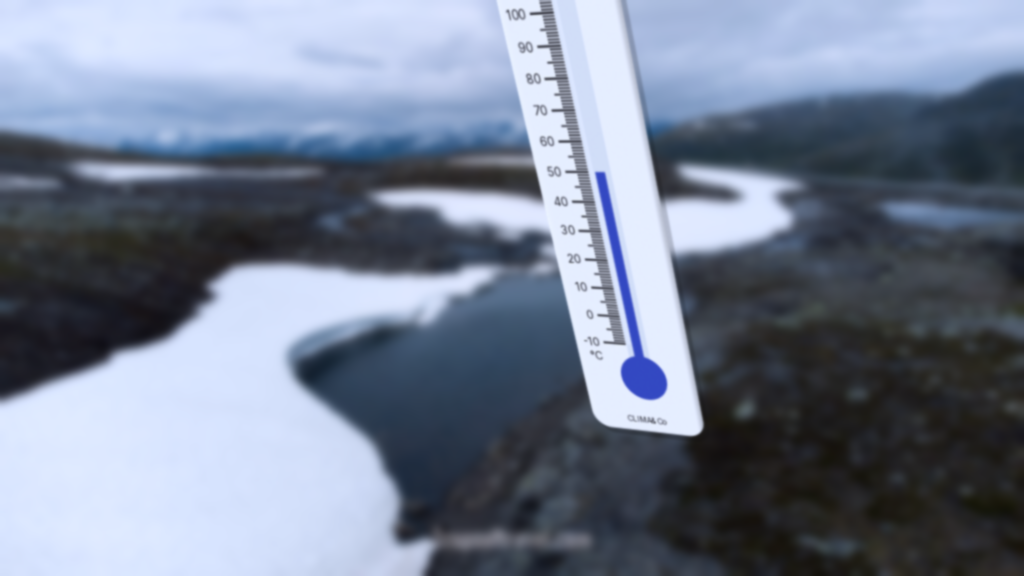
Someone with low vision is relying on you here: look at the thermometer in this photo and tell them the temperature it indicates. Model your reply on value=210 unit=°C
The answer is value=50 unit=°C
